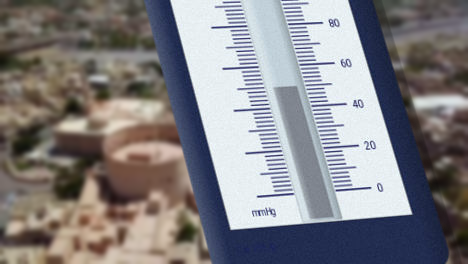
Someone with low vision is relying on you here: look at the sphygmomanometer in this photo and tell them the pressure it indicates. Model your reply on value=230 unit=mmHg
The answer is value=50 unit=mmHg
